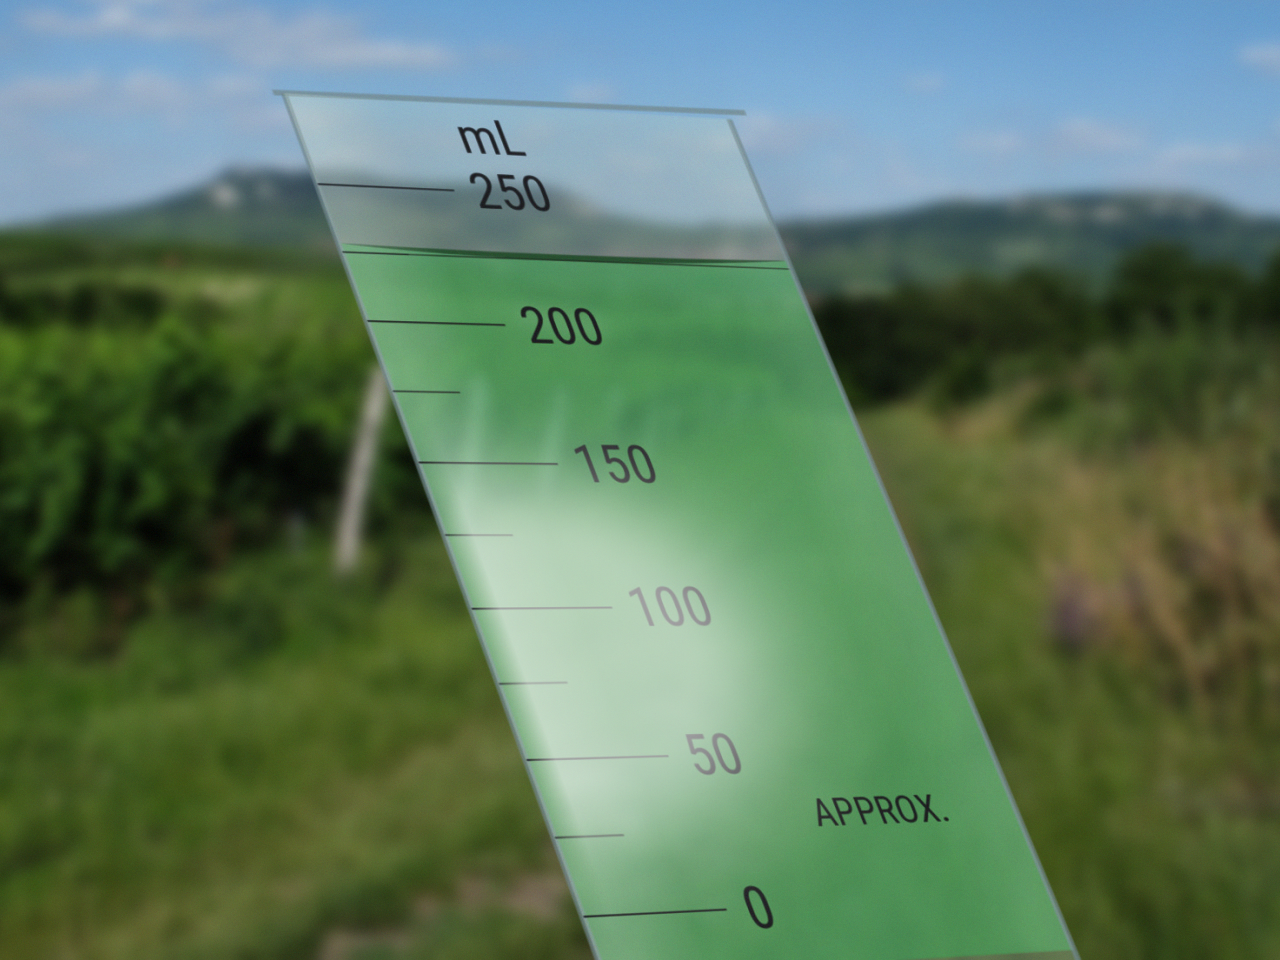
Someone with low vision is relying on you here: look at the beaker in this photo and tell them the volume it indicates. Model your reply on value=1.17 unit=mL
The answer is value=225 unit=mL
